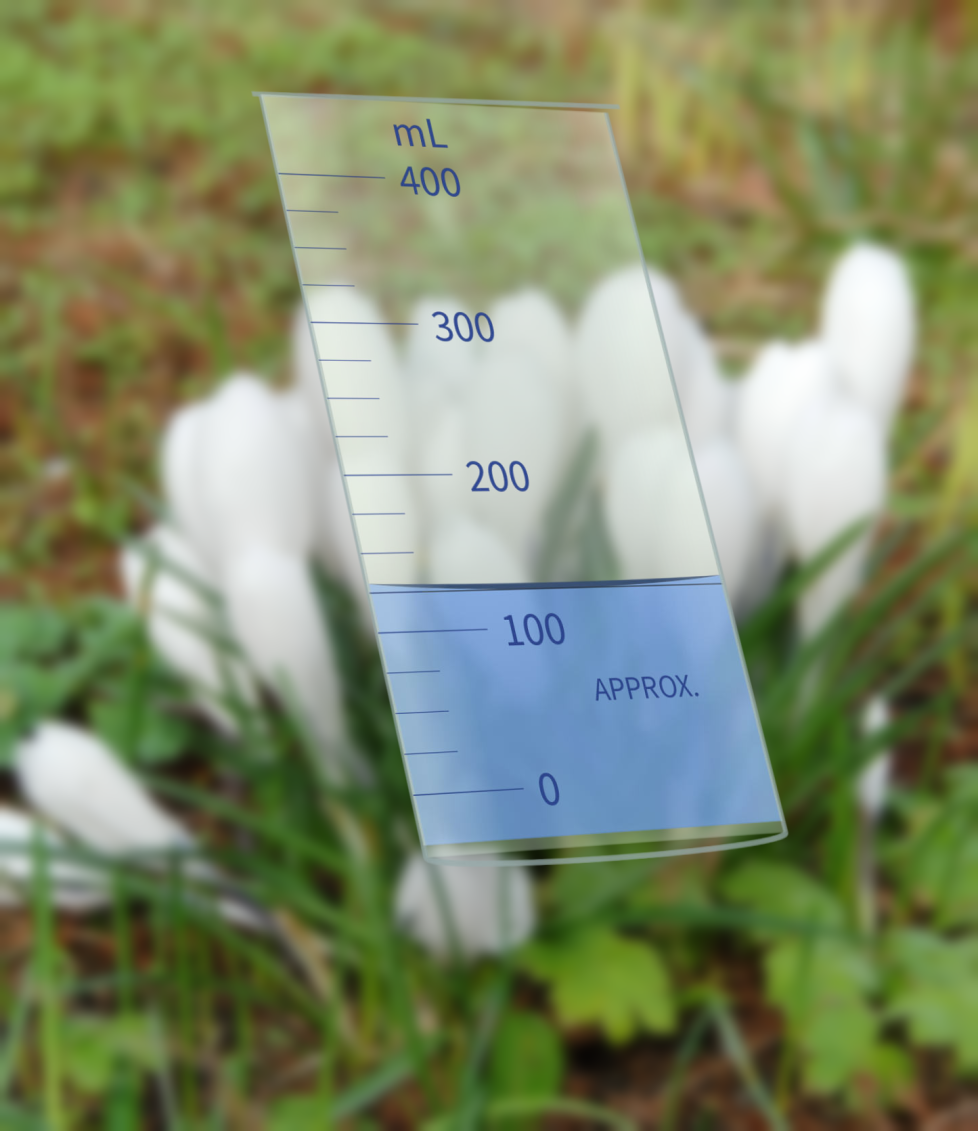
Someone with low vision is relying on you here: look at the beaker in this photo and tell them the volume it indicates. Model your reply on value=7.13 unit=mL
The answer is value=125 unit=mL
